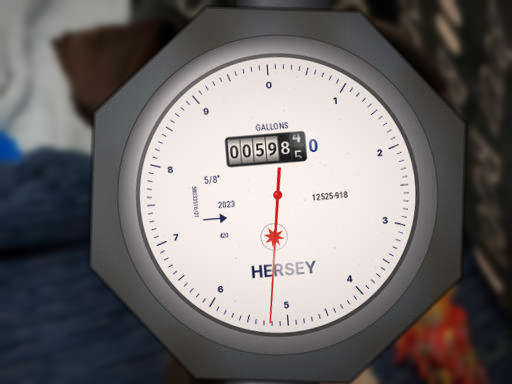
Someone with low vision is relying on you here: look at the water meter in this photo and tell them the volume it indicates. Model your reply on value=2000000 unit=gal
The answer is value=59845.2 unit=gal
